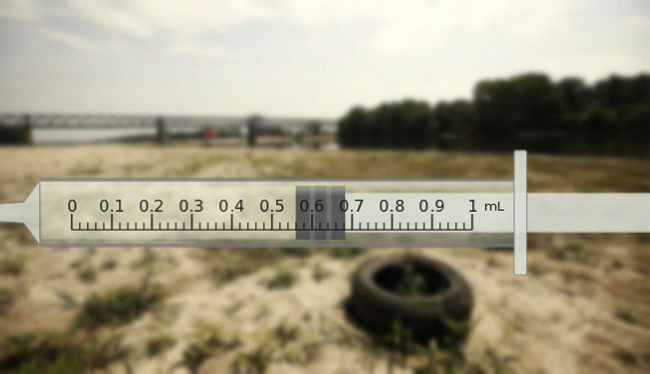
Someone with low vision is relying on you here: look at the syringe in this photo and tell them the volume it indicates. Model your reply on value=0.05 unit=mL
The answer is value=0.56 unit=mL
